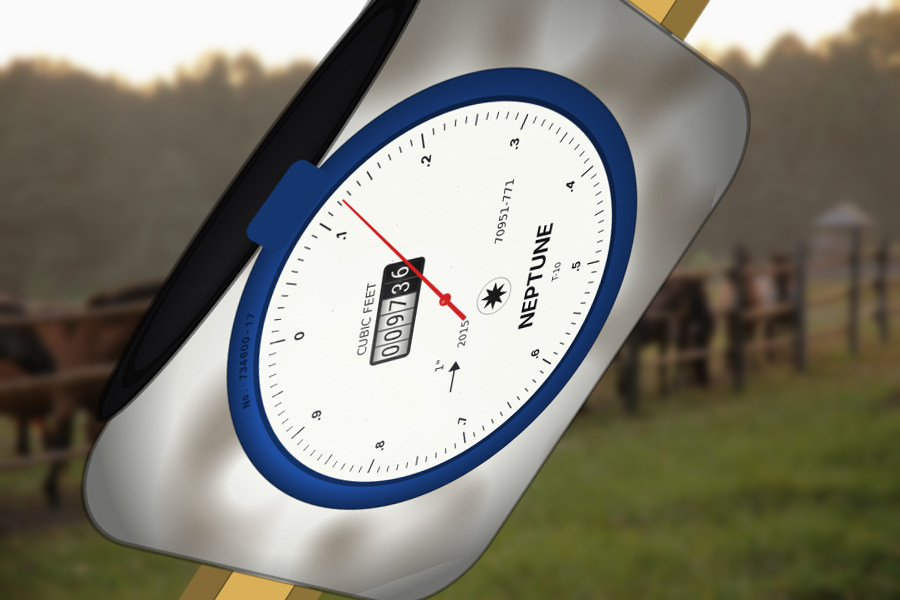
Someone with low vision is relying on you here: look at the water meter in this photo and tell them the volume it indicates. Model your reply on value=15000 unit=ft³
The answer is value=9736.12 unit=ft³
